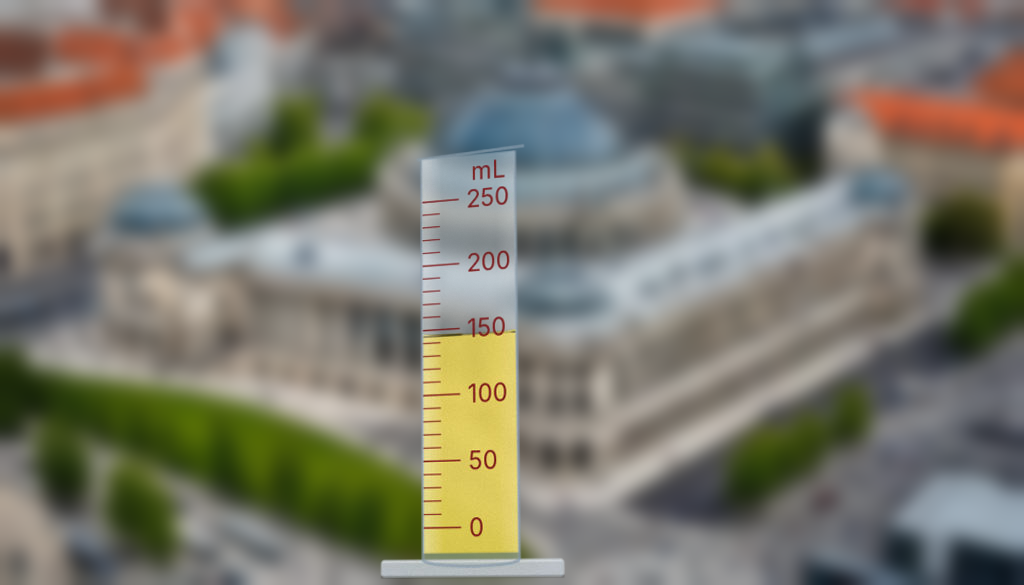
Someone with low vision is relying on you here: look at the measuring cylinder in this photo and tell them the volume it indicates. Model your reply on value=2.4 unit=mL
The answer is value=145 unit=mL
